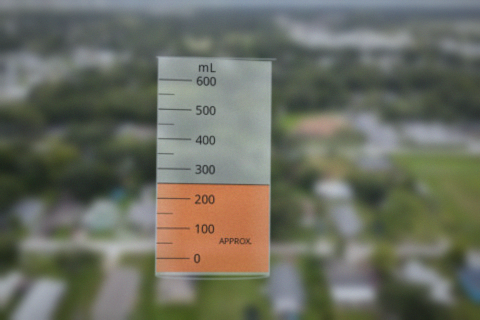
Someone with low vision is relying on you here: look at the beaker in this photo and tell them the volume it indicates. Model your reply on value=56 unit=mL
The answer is value=250 unit=mL
